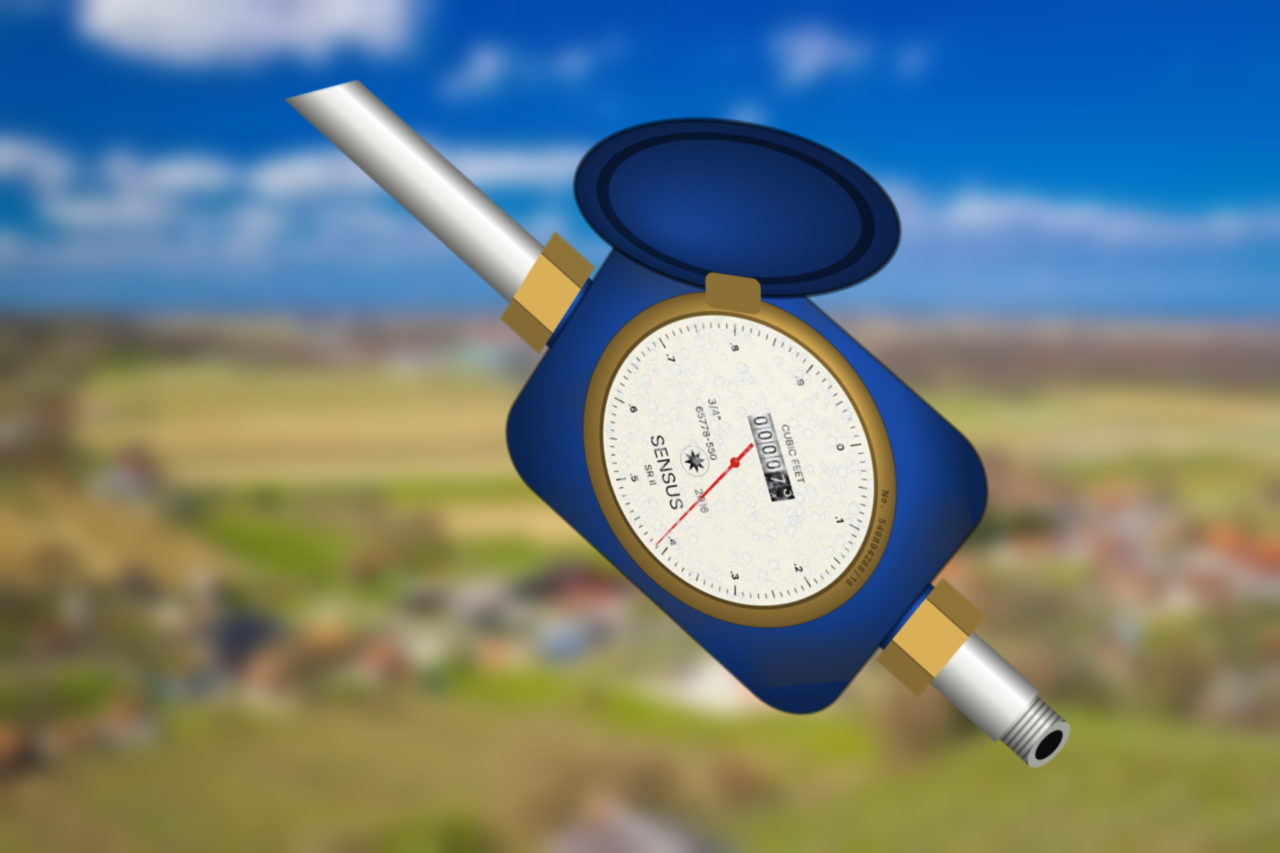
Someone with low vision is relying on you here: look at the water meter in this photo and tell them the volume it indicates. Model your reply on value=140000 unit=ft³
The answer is value=73.41 unit=ft³
